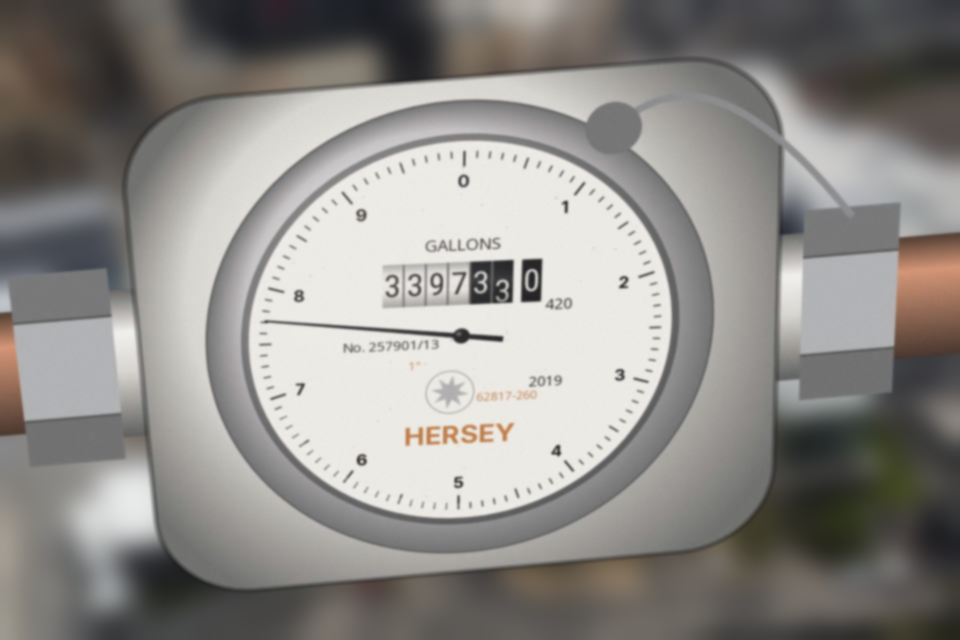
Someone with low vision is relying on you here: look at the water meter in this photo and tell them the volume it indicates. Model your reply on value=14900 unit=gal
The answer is value=3397327.7 unit=gal
